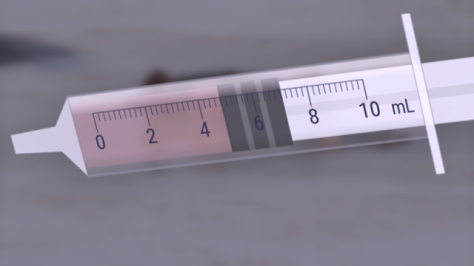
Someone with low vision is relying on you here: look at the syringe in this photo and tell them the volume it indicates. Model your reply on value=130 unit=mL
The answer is value=4.8 unit=mL
